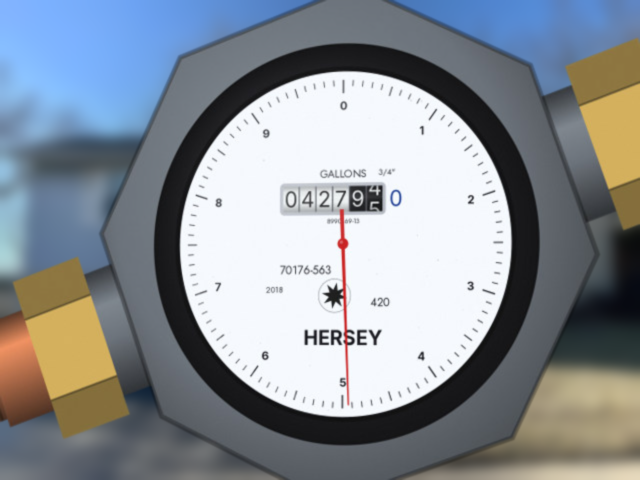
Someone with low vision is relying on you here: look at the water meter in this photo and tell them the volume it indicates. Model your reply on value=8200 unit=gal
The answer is value=427944.9 unit=gal
